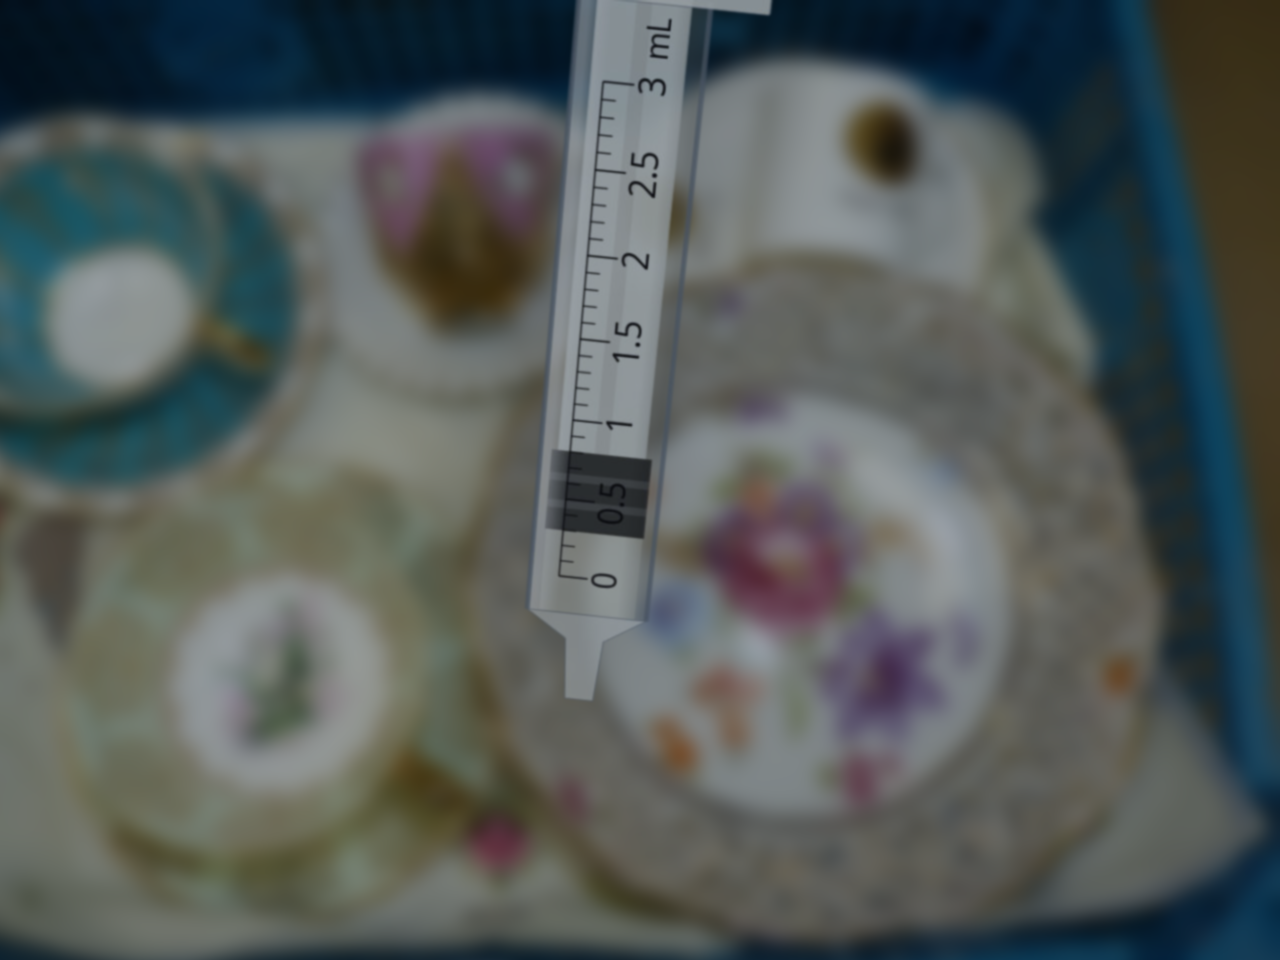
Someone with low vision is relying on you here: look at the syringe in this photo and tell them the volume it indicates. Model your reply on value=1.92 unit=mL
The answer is value=0.3 unit=mL
